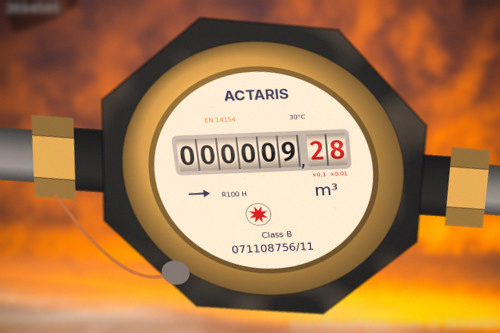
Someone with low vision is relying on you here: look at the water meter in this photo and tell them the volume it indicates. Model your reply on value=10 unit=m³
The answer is value=9.28 unit=m³
